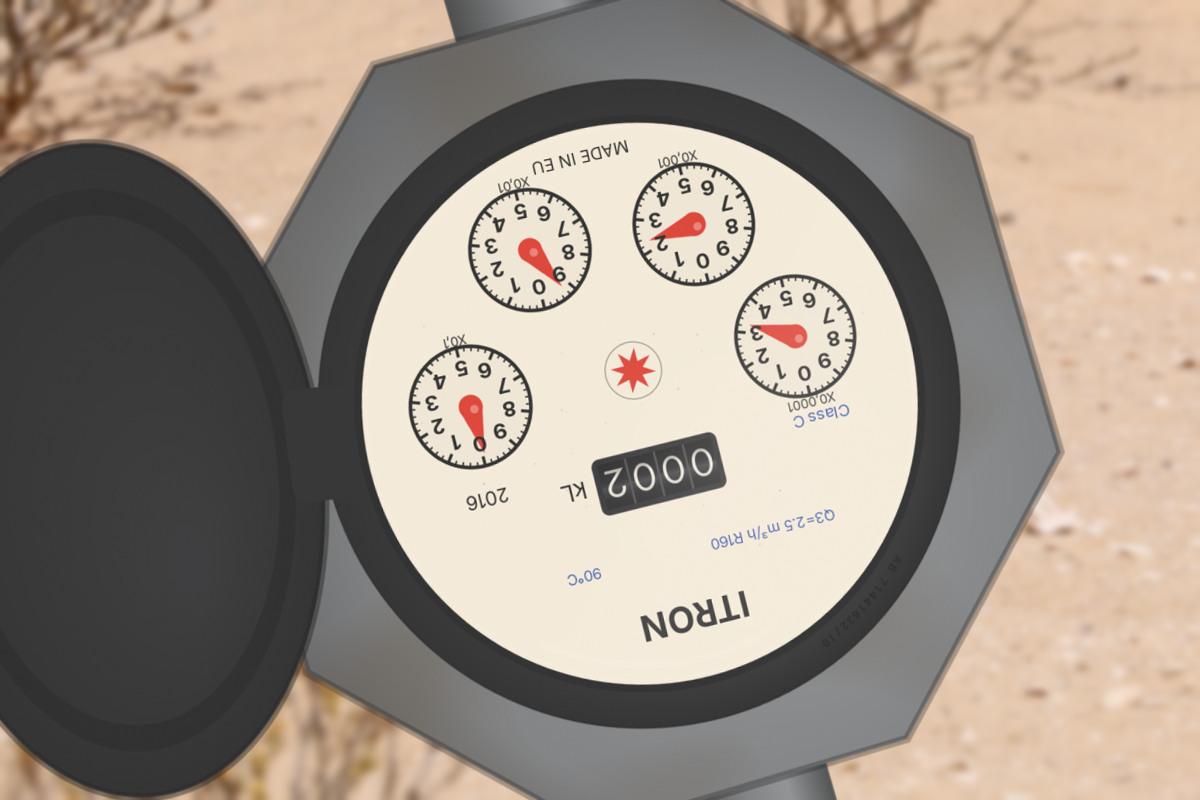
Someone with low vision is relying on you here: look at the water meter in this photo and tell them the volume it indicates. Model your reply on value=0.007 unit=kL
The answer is value=1.9923 unit=kL
